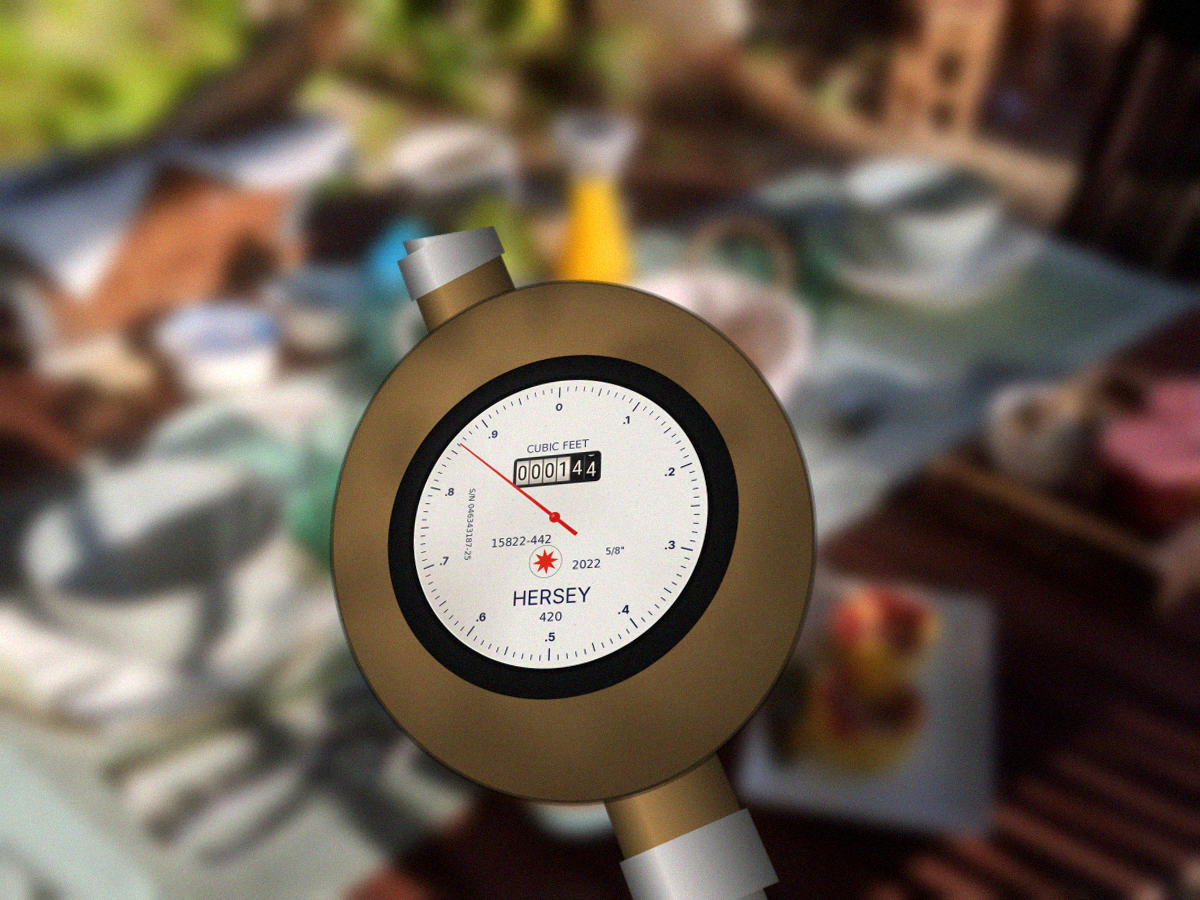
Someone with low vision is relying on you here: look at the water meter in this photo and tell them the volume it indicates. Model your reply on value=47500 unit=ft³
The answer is value=143.86 unit=ft³
